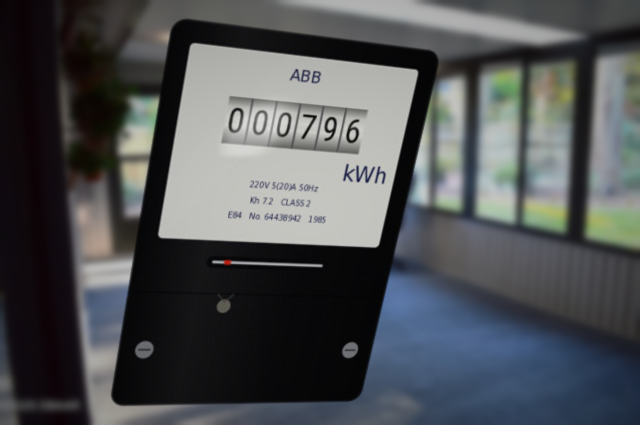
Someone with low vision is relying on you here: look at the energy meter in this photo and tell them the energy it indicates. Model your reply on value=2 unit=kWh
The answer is value=796 unit=kWh
